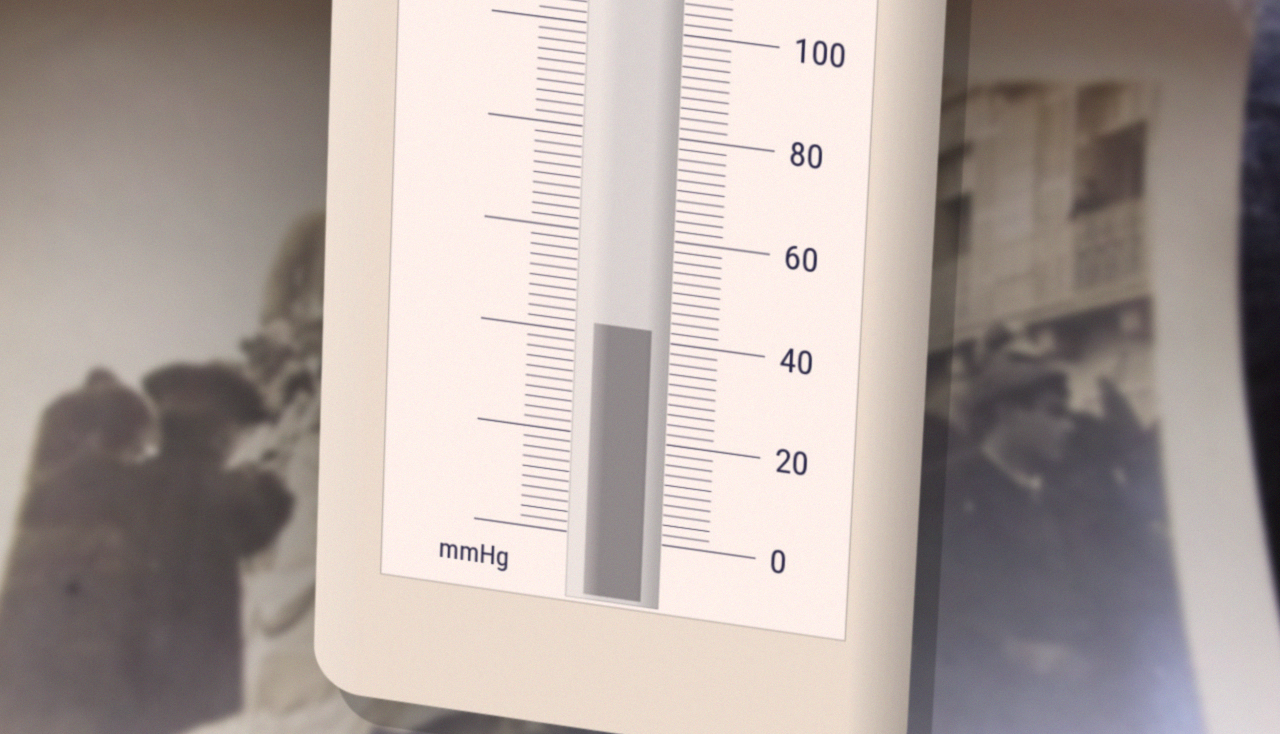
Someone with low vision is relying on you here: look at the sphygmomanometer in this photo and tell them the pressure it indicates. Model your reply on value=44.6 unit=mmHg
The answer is value=42 unit=mmHg
